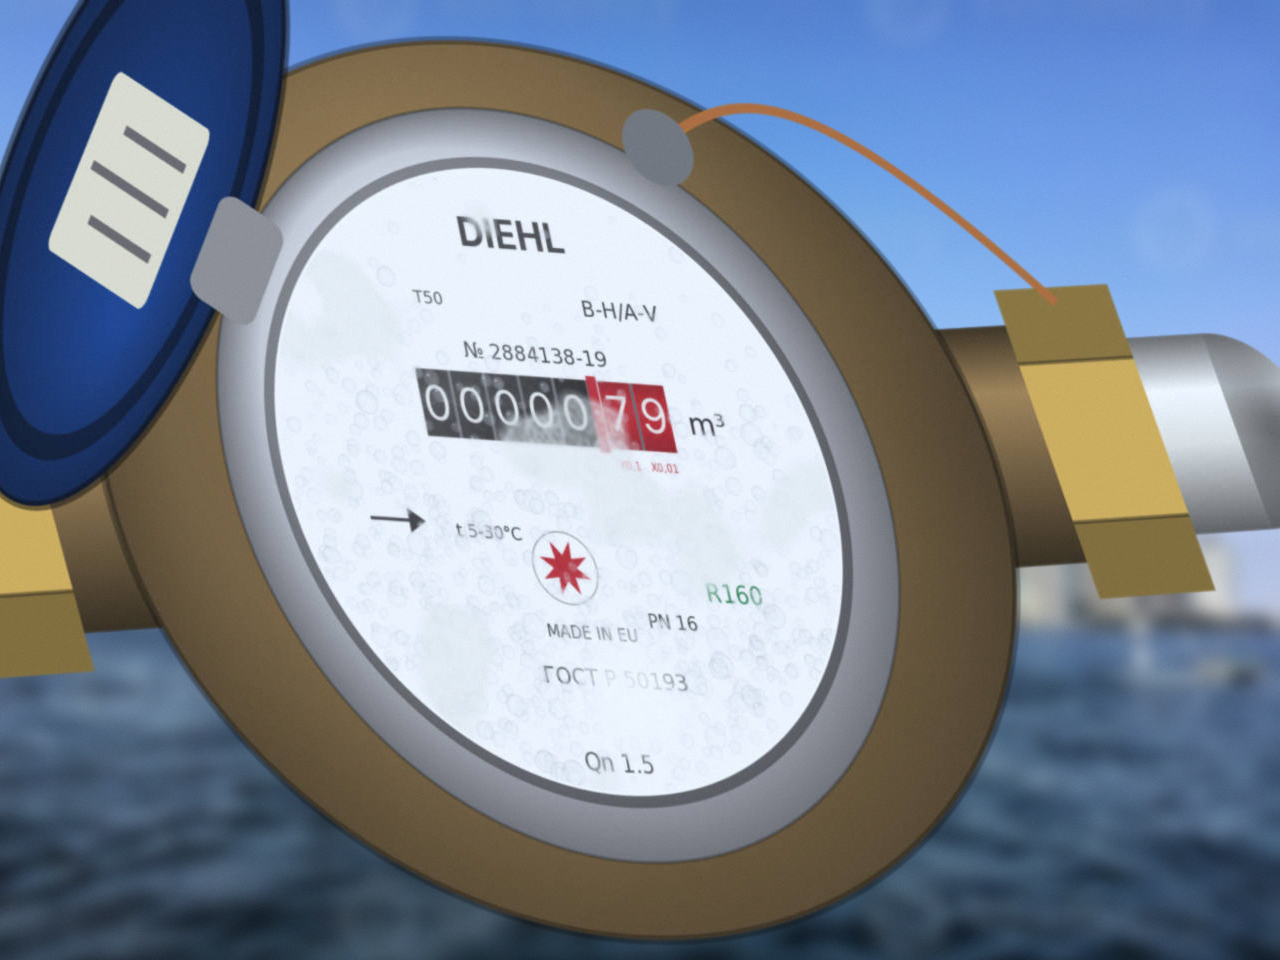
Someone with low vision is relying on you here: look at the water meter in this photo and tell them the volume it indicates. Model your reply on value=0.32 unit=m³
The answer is value=0.79 unit=m³
